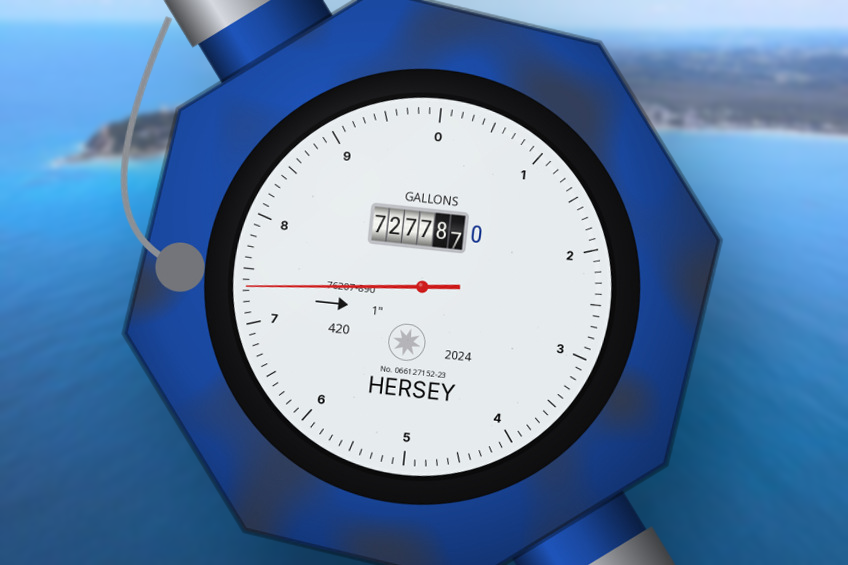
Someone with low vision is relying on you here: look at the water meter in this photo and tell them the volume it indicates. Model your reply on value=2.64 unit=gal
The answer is value=7277867.3 unit=gal
